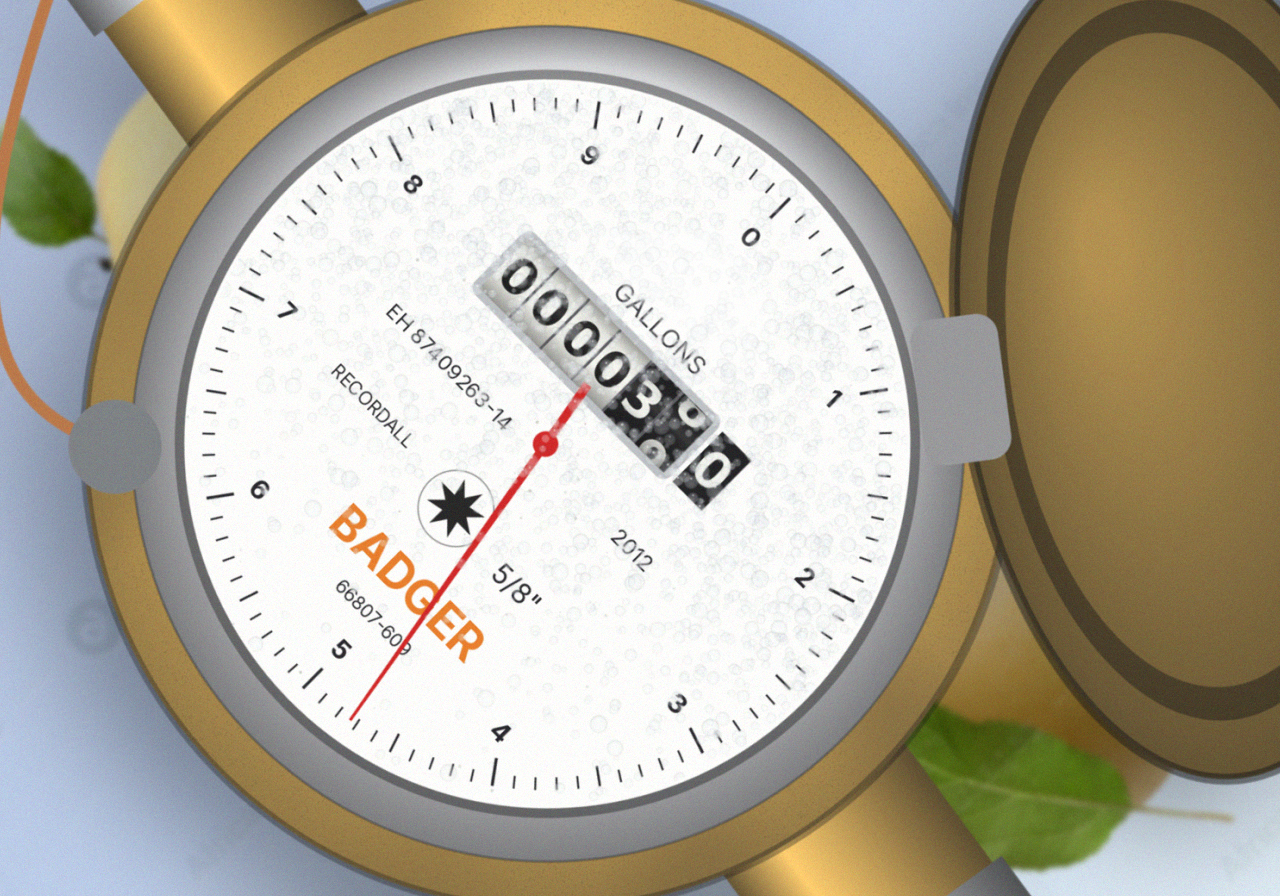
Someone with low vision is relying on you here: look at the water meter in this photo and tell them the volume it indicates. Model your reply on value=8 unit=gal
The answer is value=384.7 unit=gal
